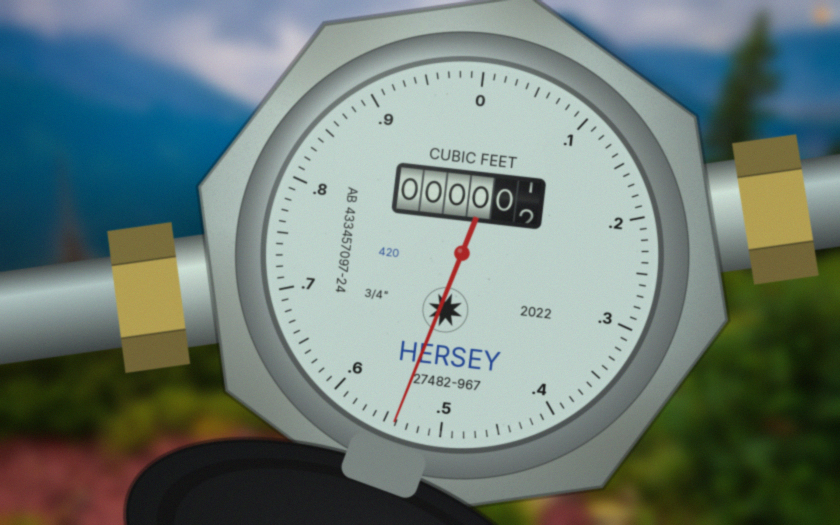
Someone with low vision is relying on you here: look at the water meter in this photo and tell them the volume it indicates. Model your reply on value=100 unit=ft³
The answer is value=1.54 unit=ft³
